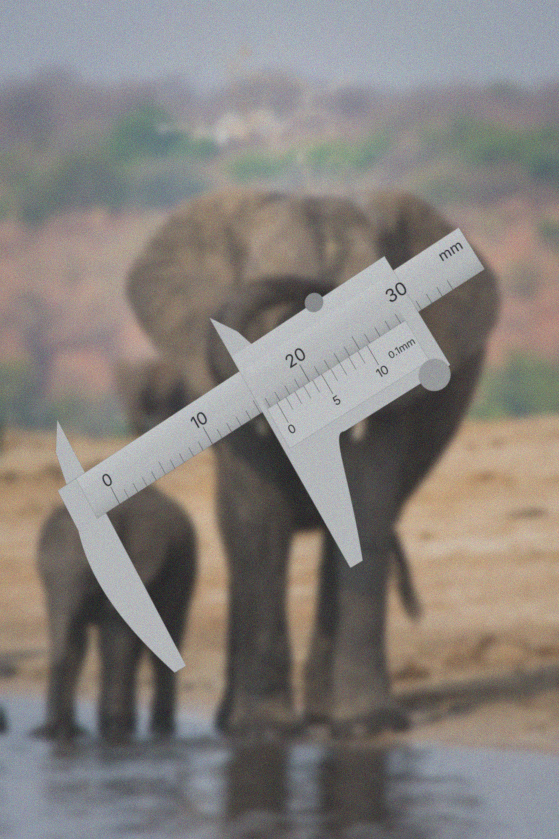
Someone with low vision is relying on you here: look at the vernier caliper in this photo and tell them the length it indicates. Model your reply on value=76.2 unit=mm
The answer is value=16.7 unit=mm
